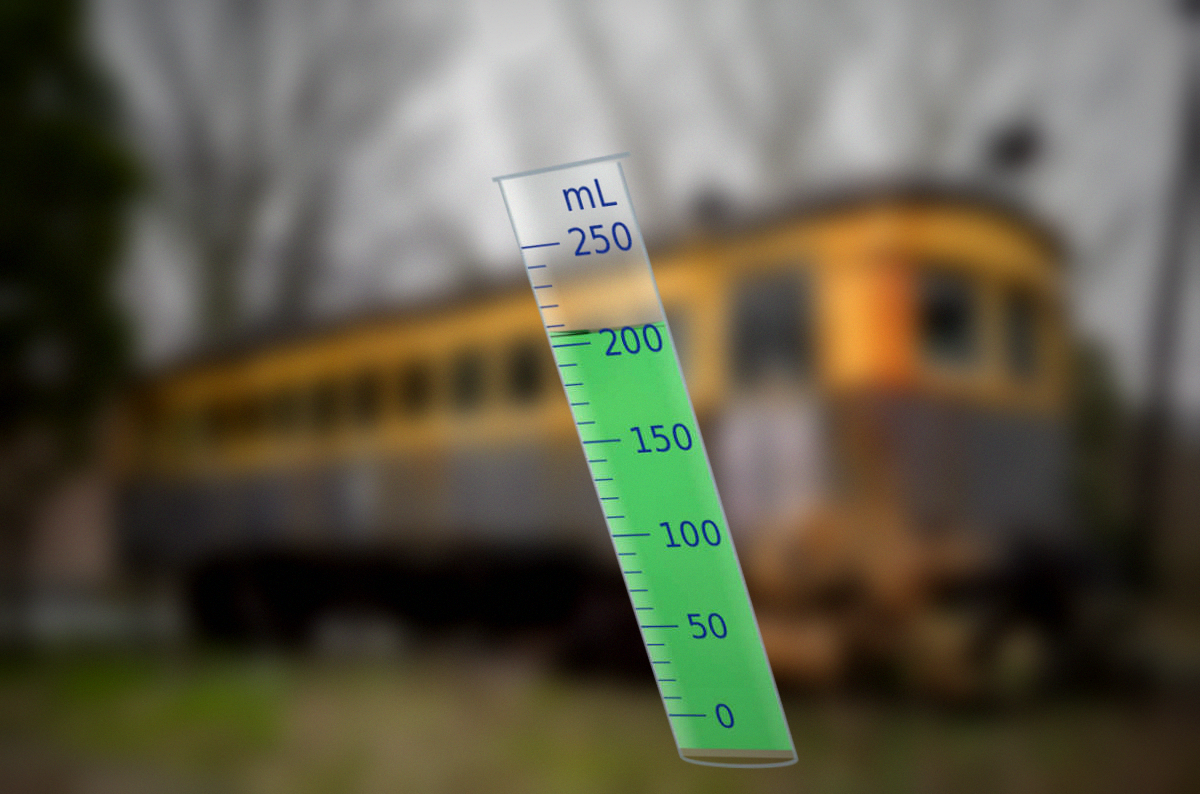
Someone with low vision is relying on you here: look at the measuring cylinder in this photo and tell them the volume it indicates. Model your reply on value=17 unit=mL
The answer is value=205 unit=mL
